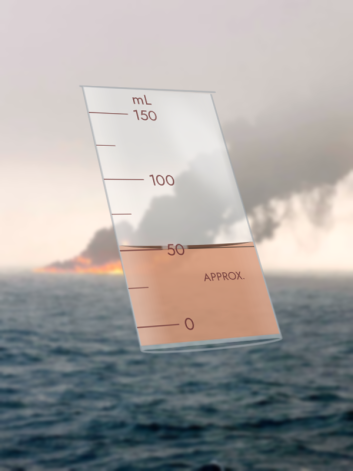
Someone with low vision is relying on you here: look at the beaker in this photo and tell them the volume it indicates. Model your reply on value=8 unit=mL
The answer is value=50 unit=mL
